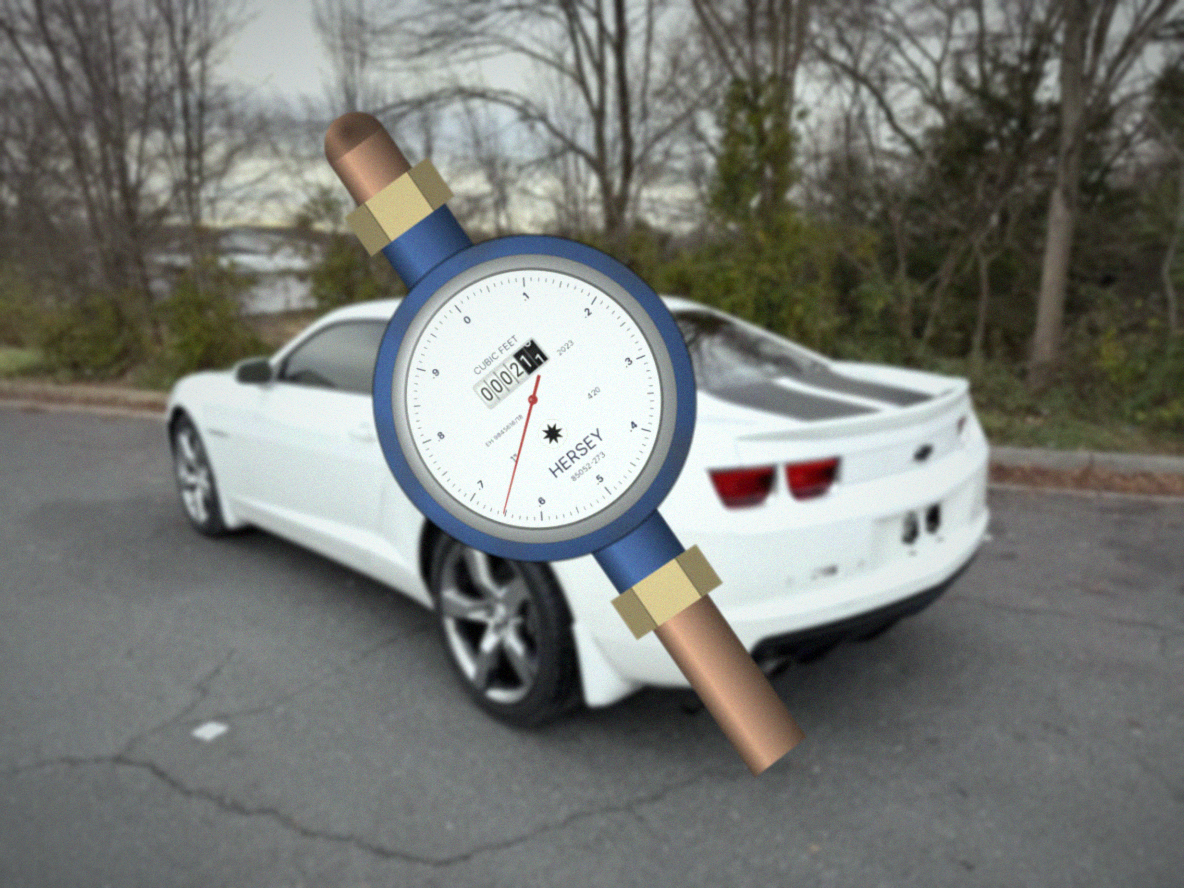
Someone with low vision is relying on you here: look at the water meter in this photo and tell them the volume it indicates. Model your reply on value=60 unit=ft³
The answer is value=210.65 unit=ft³
